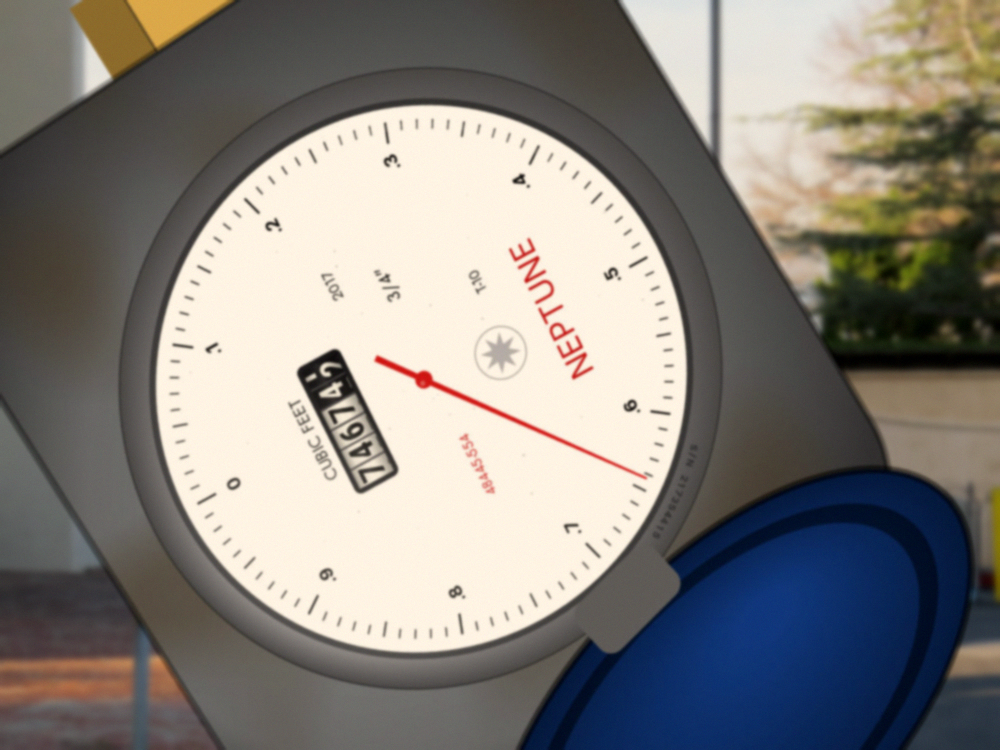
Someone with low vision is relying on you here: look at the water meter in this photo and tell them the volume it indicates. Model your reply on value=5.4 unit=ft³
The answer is value=746741.64 unit=ft³
